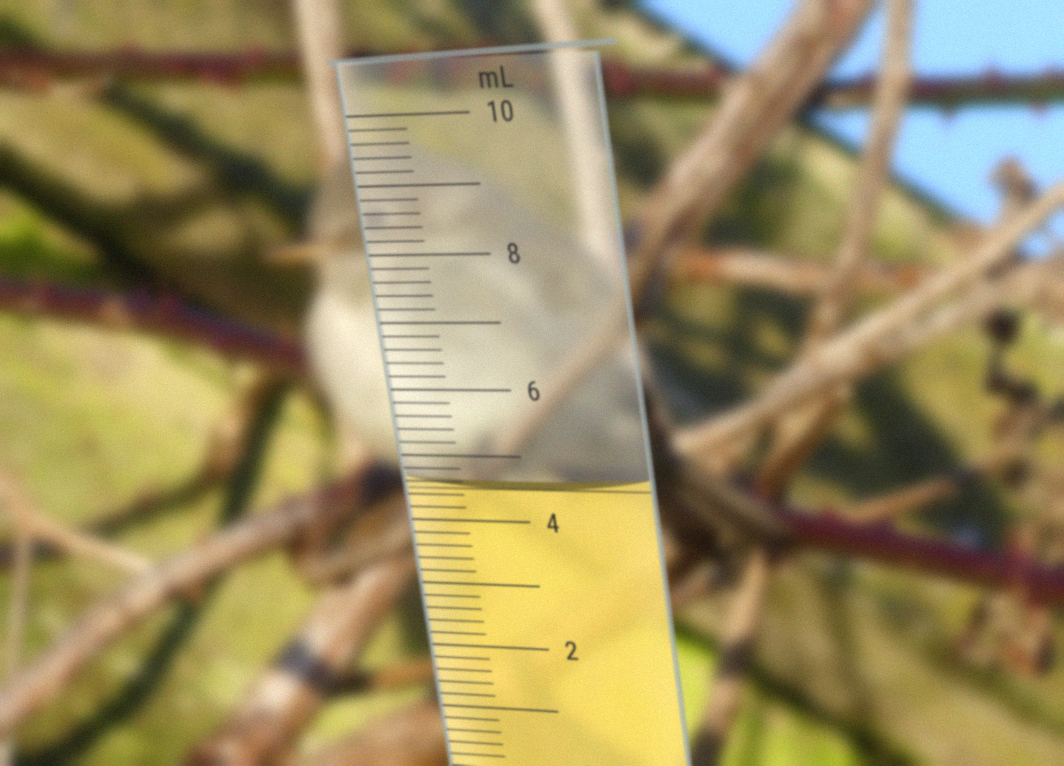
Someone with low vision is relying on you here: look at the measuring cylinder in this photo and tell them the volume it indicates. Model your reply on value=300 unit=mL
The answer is value=4.5 unit=mL
